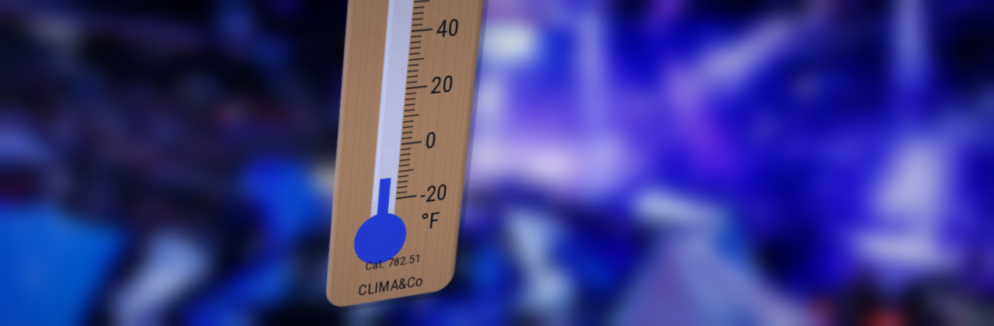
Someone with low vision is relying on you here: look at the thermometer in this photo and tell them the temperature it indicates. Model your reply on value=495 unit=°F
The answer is value=-12 unit=°F
